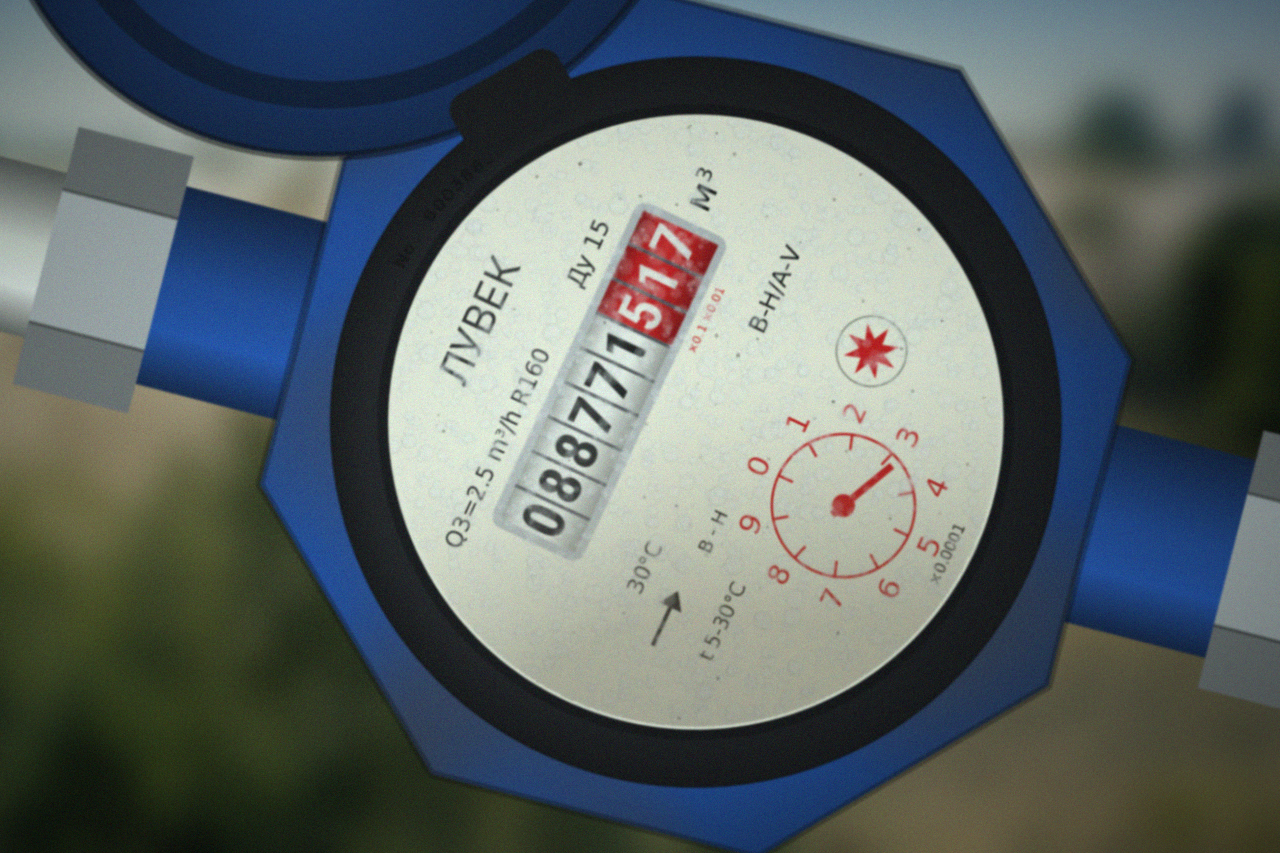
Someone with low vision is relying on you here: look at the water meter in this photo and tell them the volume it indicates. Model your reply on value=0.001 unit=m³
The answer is value=88771.5173 unit=m³
